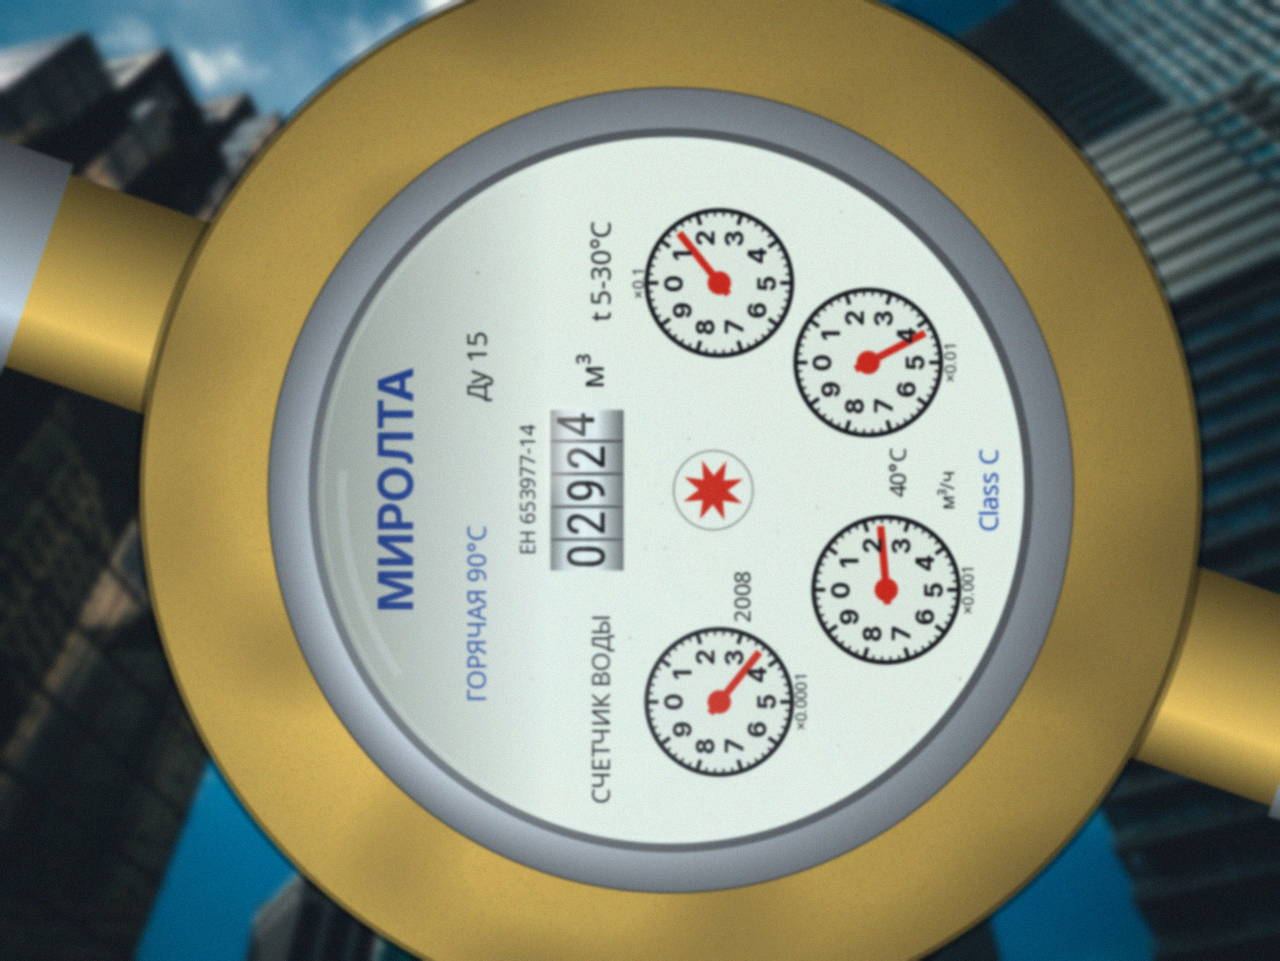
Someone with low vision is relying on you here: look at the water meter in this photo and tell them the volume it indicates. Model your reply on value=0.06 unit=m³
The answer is value=2924.1423 unit=m³
